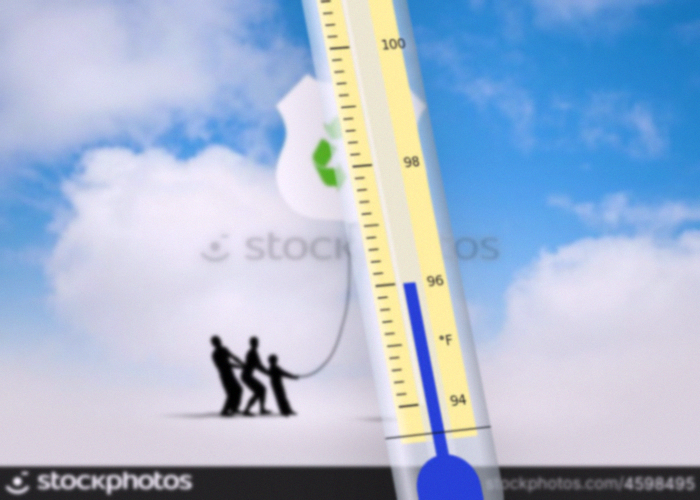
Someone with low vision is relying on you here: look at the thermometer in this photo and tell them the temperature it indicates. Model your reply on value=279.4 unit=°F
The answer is value=96 unit=°F
